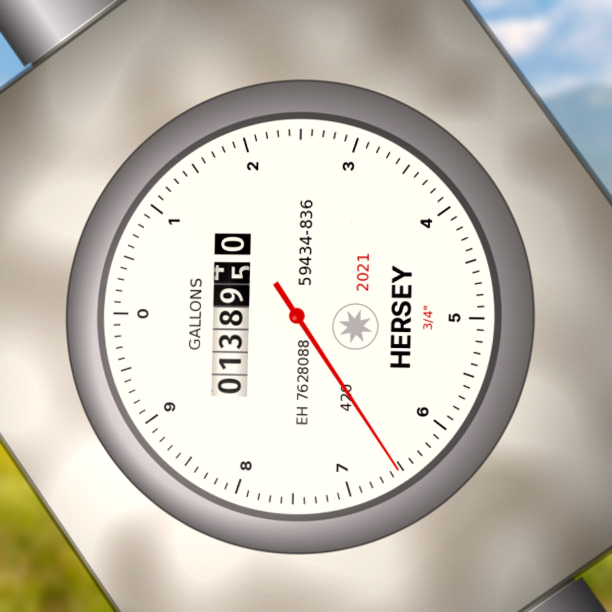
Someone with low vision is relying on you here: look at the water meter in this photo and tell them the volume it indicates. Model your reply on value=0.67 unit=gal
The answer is value=138946.5 unit=gal
